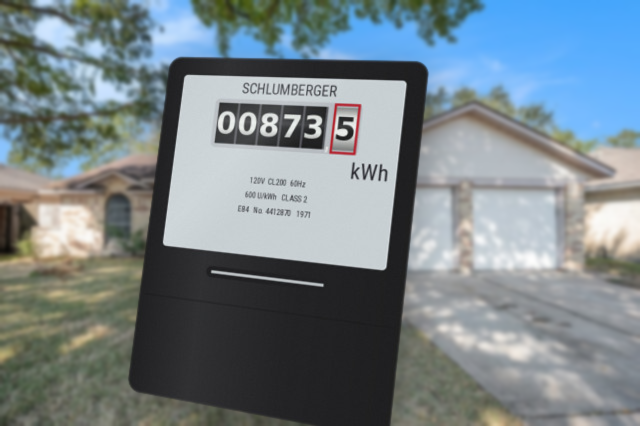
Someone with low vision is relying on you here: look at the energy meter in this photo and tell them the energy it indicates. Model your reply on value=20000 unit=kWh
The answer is value=873.5 unit=kWh
